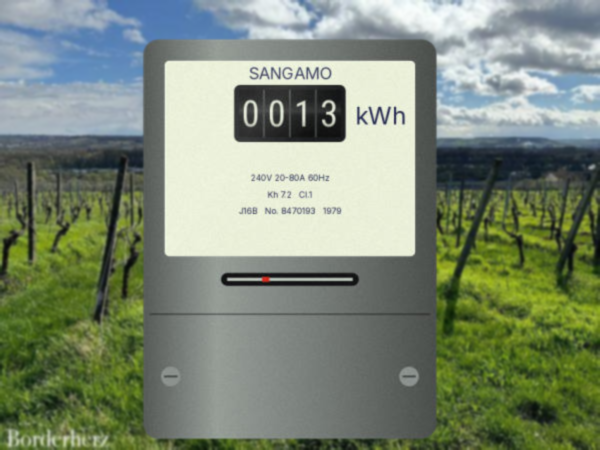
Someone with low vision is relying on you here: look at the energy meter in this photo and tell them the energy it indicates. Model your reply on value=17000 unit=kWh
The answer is value=13 unit=kWh
